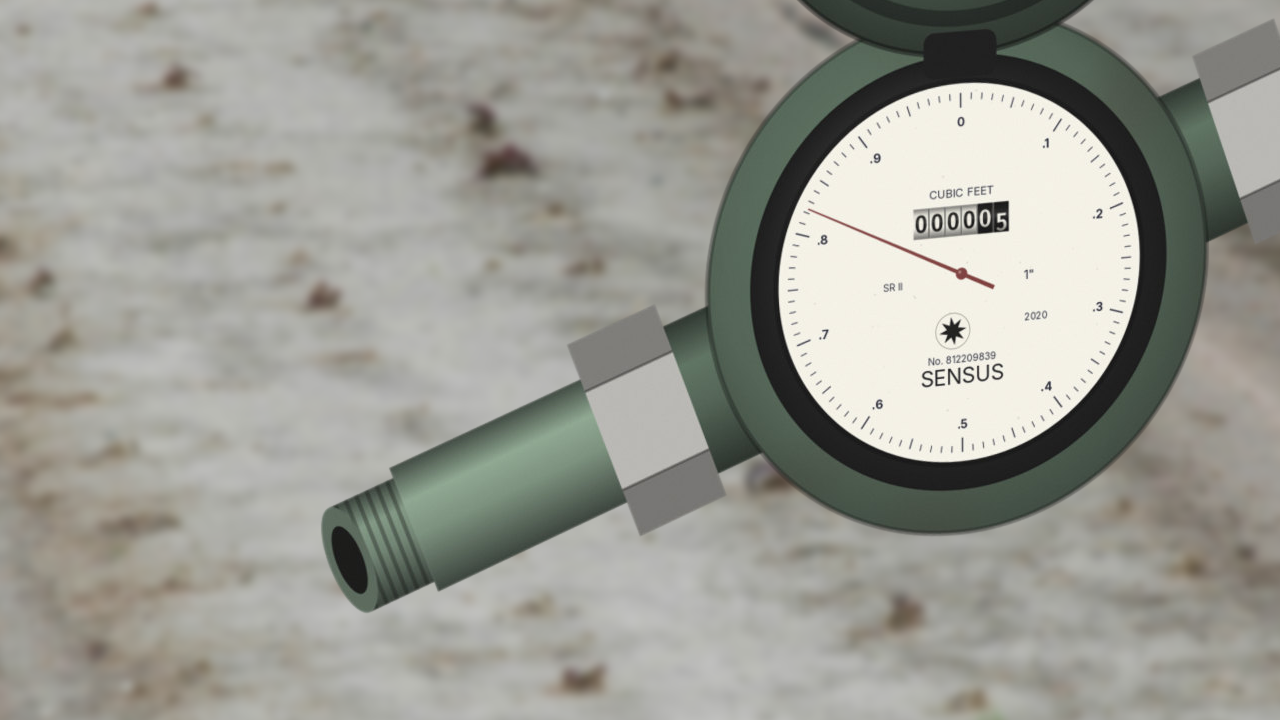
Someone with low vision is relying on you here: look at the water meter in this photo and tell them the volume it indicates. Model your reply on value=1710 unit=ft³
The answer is value=4.82 unit=ft³
